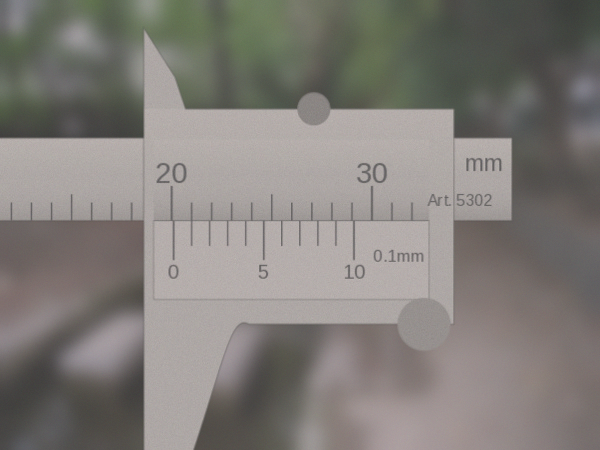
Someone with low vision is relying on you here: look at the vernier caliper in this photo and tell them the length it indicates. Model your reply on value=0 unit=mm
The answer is value=20.1 unit=mm
